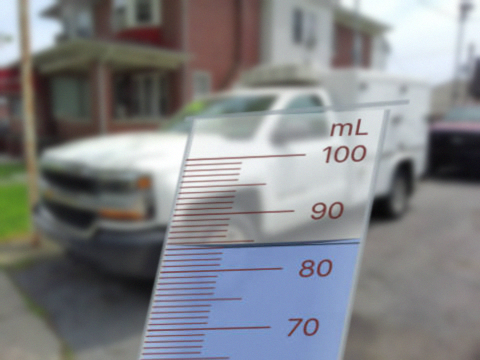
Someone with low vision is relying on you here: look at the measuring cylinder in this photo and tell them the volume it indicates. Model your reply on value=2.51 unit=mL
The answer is value=84 unit=mL
